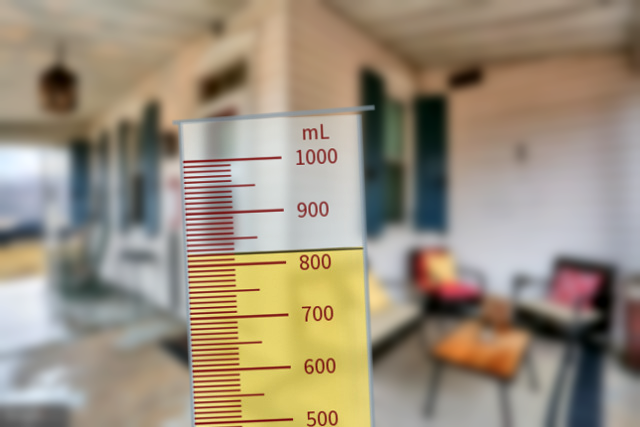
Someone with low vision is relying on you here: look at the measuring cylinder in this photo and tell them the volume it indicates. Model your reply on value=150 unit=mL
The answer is value=820 unit=mL
